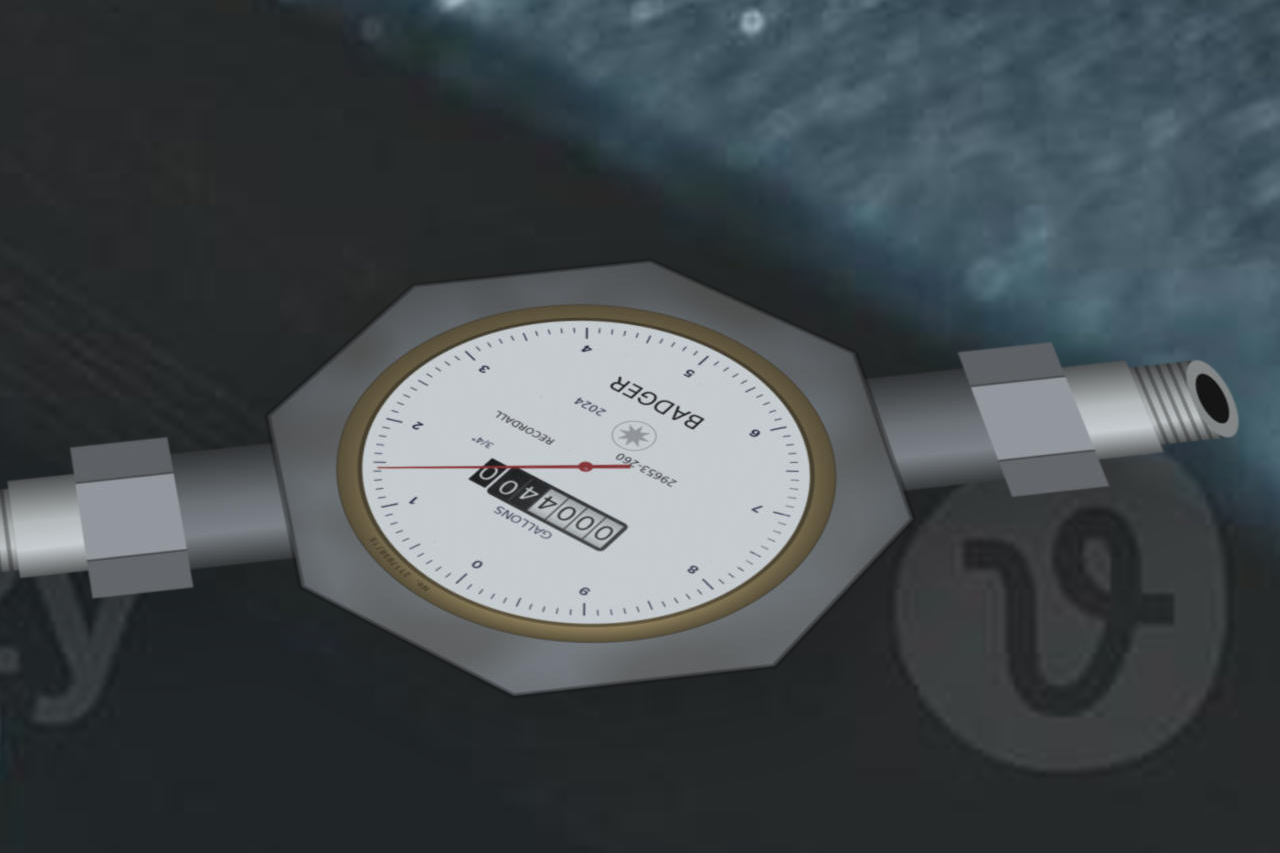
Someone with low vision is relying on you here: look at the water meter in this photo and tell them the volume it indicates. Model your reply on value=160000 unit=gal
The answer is value=4401.4 unit=gal
